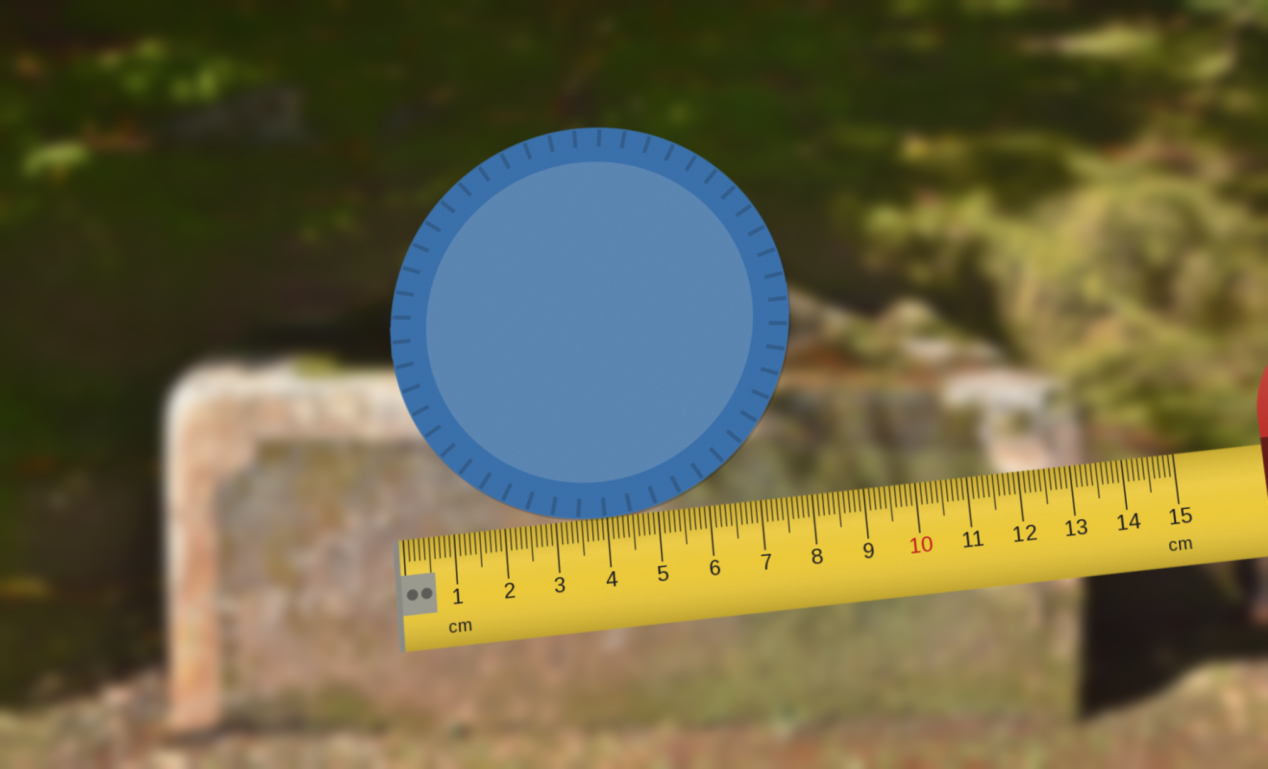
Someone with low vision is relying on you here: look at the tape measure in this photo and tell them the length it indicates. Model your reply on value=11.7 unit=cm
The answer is value=7.9 unit=cm
